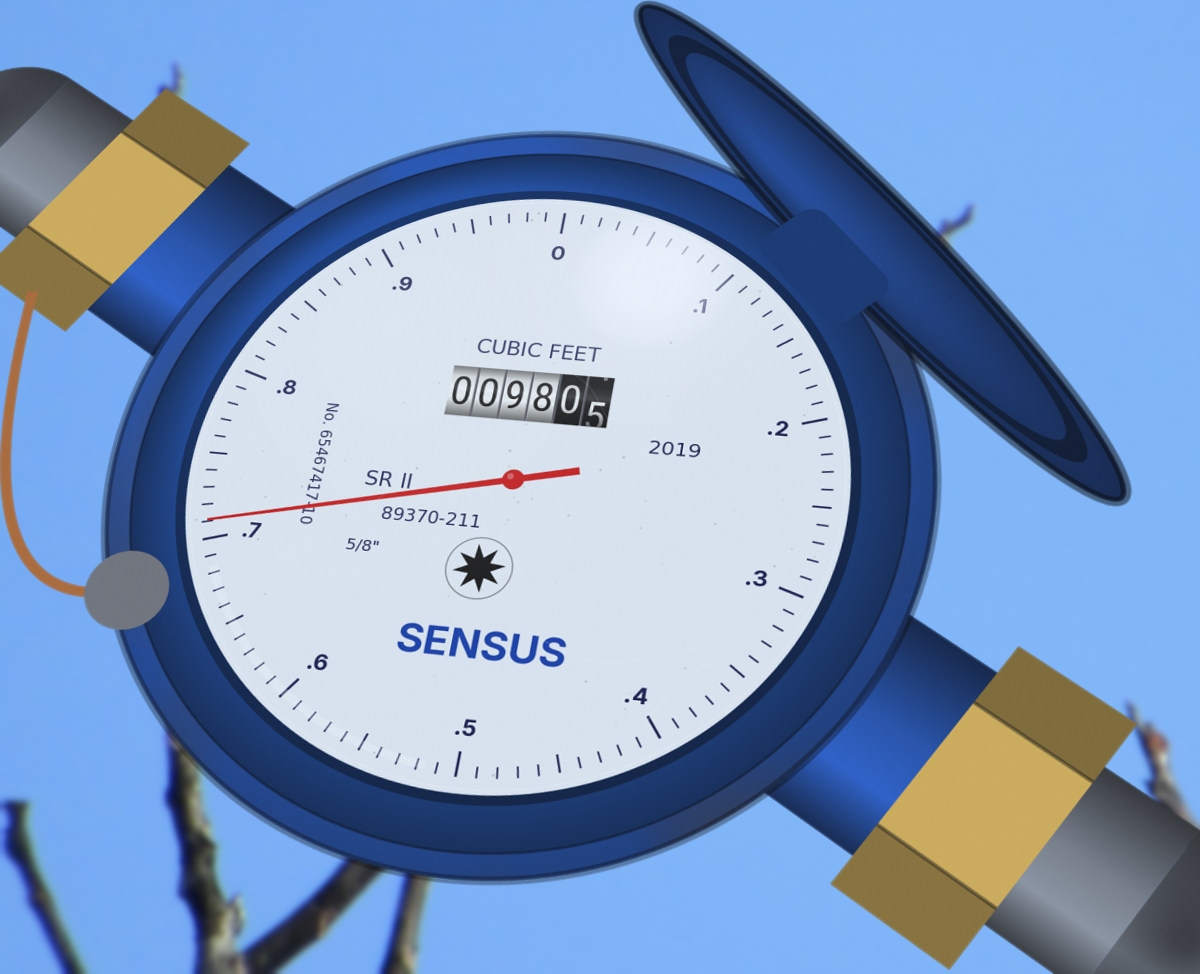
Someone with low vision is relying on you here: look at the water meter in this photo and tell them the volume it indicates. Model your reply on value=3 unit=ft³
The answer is value=9804.71 unit=ft³
